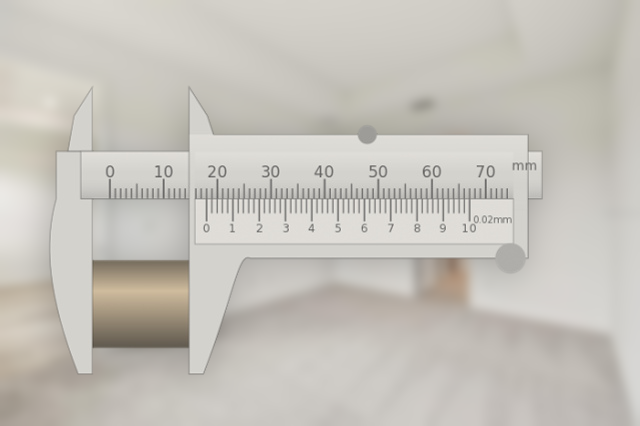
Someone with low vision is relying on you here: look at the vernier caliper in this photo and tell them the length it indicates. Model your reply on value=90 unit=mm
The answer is value=18.0 unit=mm
